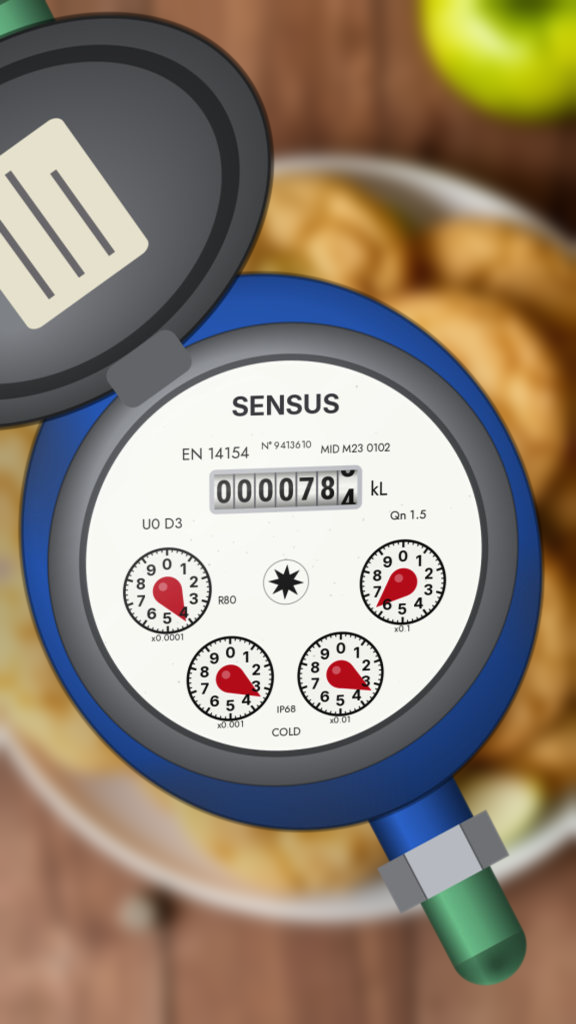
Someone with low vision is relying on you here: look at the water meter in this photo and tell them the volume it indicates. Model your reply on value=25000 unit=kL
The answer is value=783.6334 unit=kL
